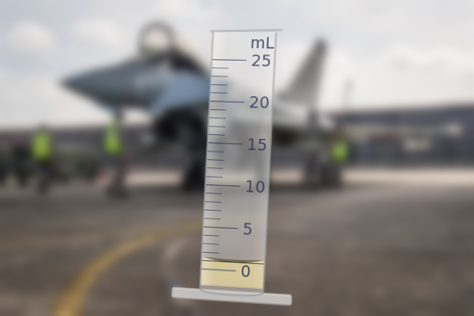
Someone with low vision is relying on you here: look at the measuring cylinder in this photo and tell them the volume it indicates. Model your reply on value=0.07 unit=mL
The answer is value=1 unit=mL
